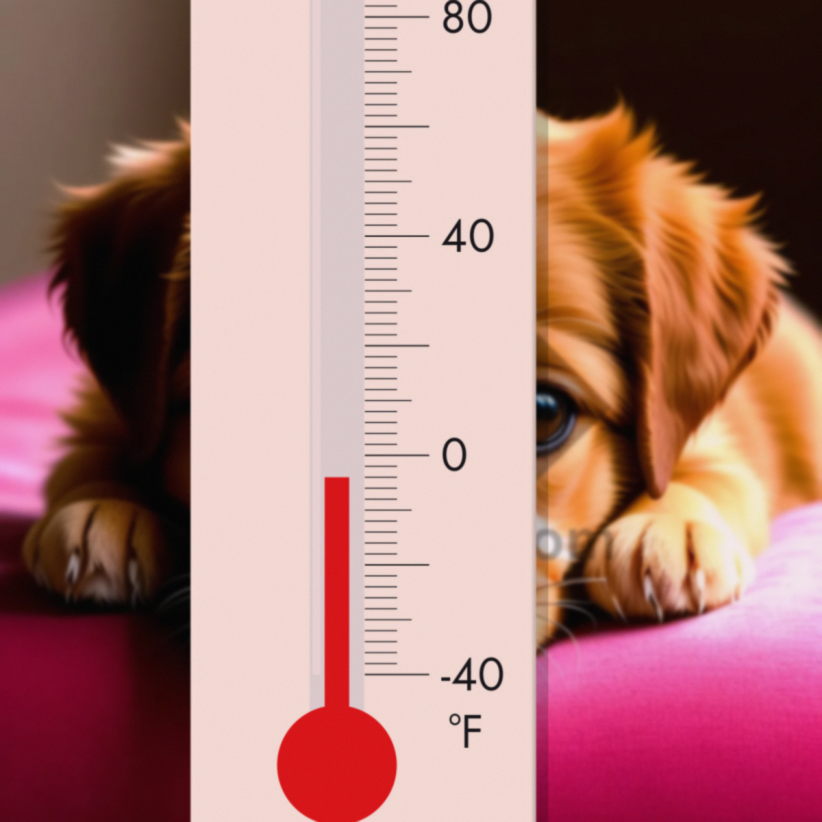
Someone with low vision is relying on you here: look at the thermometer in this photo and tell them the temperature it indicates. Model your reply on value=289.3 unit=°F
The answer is value=-4 unit=°F
